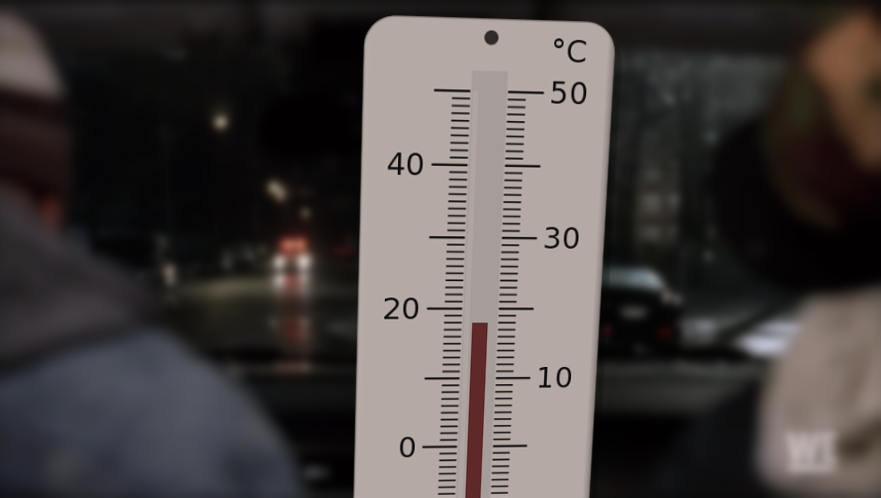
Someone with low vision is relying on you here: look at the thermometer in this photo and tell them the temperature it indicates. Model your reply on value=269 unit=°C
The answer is value=18 unit=°C
